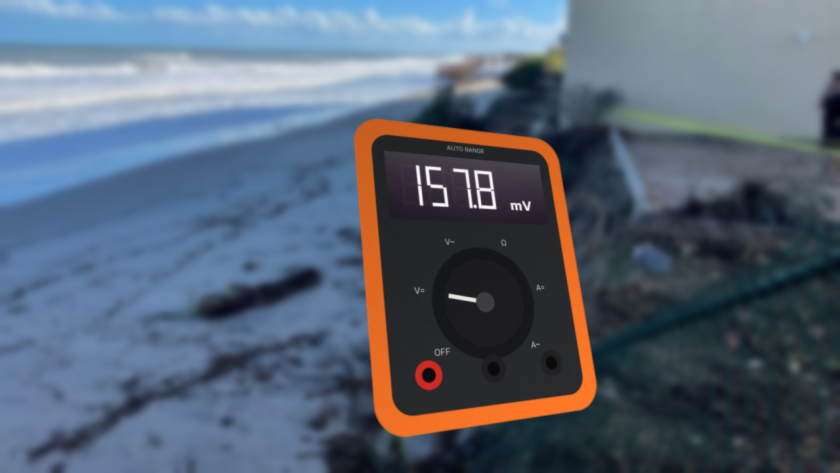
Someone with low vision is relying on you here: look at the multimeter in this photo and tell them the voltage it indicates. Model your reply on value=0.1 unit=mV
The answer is value=157.8 unit=mV
